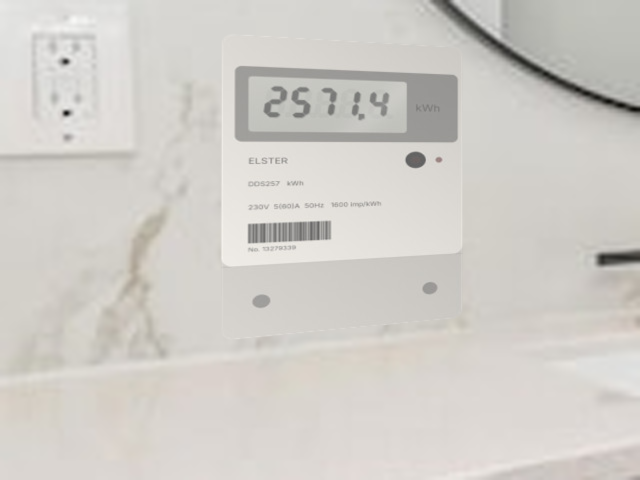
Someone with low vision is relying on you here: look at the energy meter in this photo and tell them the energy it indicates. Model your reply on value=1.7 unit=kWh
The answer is value=2571.4 unit=kWh
